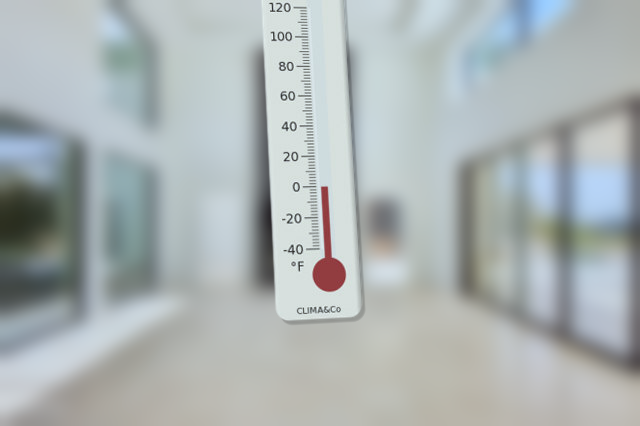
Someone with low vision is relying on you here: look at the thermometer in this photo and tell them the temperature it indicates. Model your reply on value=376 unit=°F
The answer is value=0 unit=°F
